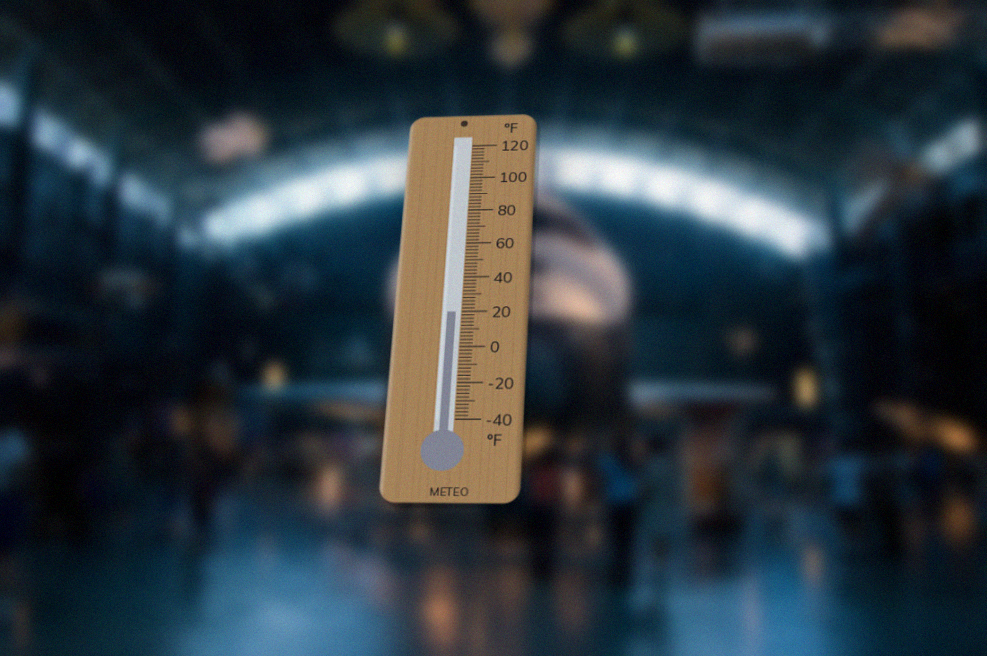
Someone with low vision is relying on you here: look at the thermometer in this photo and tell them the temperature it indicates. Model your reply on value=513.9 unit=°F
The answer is value=20 unit=°F
